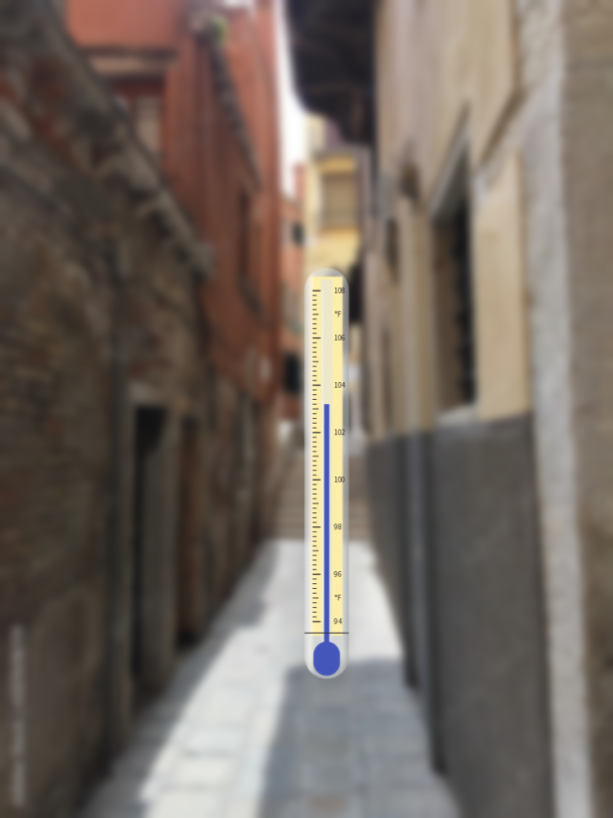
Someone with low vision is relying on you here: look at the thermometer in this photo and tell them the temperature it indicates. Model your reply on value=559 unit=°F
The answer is value=103.2 unit=°F
